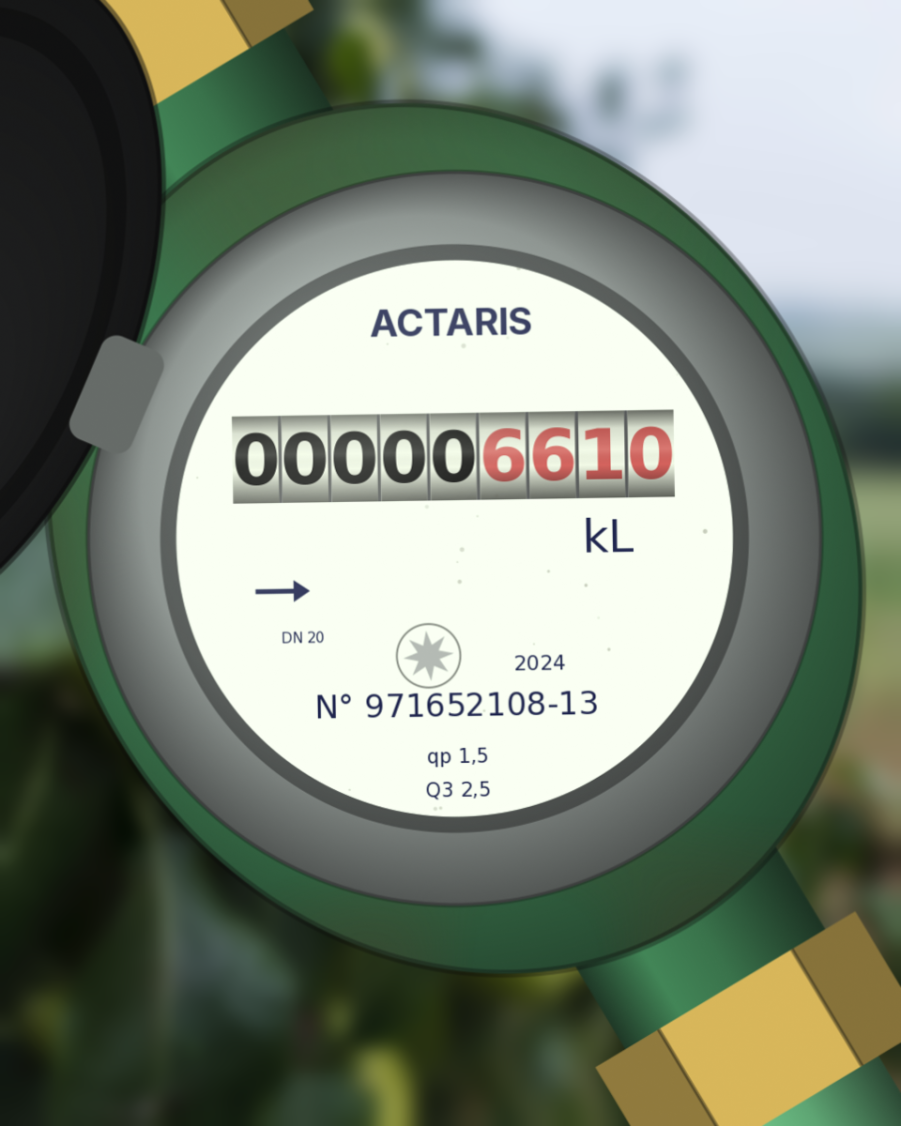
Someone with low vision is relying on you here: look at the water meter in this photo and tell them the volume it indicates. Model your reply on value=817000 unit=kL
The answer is value=0.6610 unit=kL
